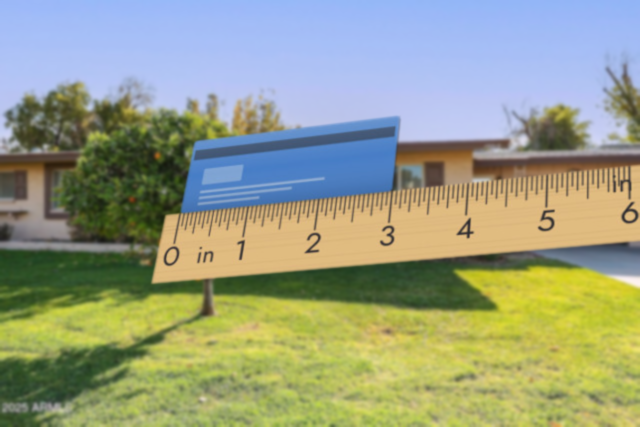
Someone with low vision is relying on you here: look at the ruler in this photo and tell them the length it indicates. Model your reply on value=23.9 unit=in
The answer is value=3 unit=in
